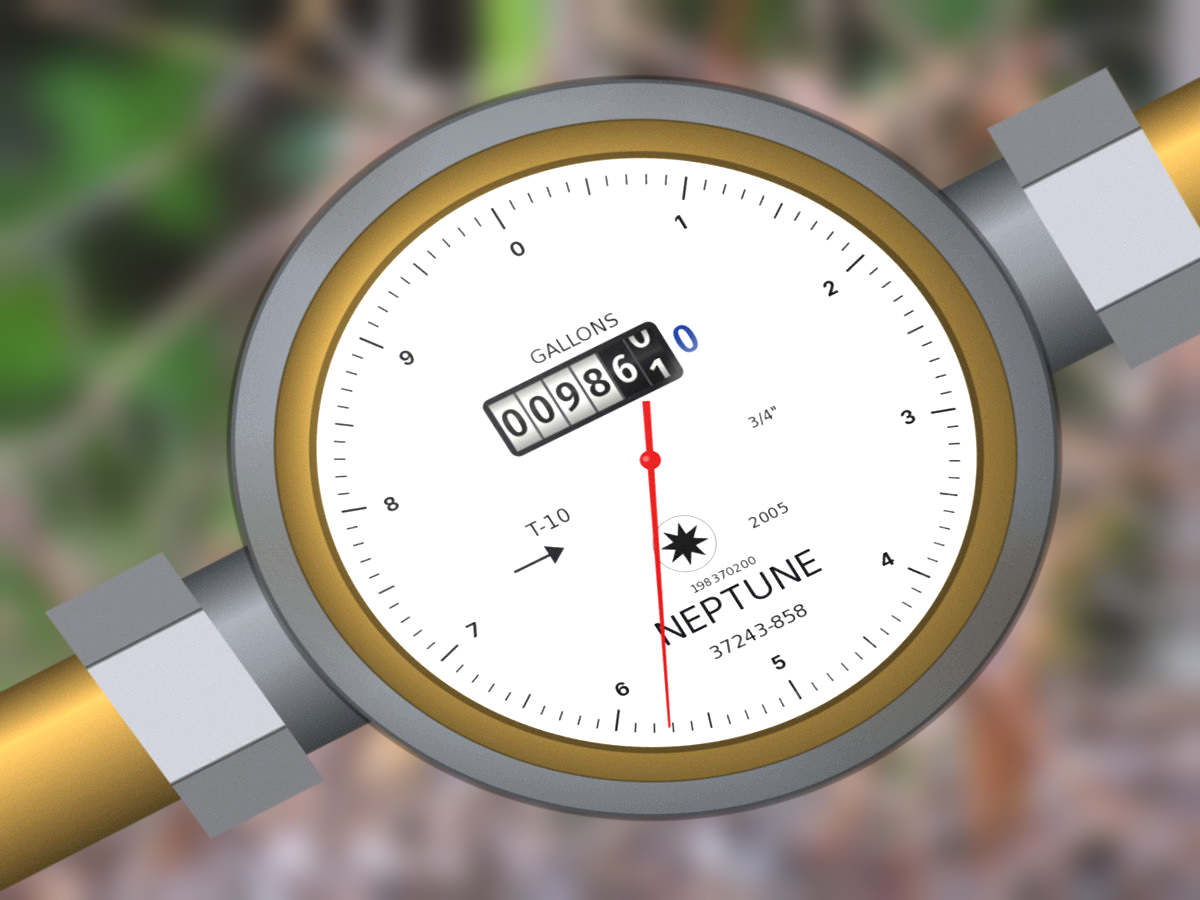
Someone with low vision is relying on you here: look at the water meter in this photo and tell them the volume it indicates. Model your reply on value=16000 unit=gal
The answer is value=98605.7 unit=gal
